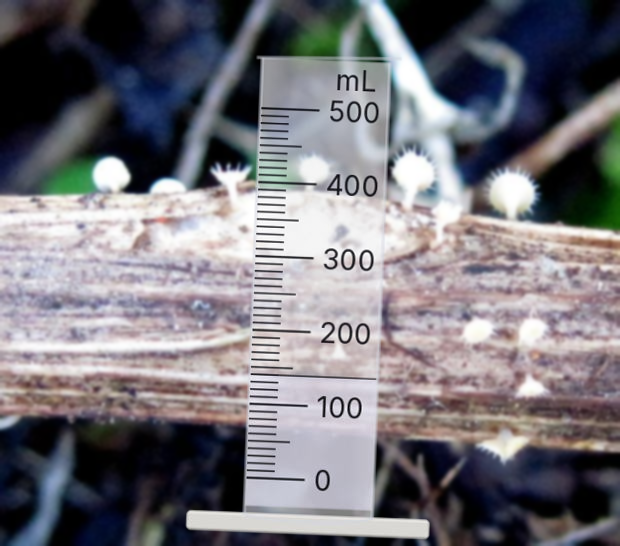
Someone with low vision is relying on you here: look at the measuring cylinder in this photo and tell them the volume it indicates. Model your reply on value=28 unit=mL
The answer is value=140 unit=mL
